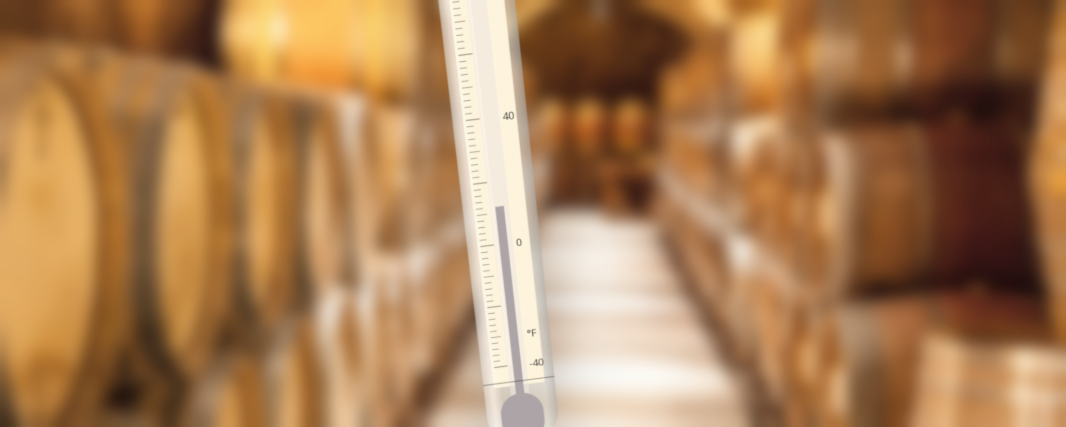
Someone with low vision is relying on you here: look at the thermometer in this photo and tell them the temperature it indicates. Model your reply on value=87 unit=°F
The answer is value=12 unit=°F
